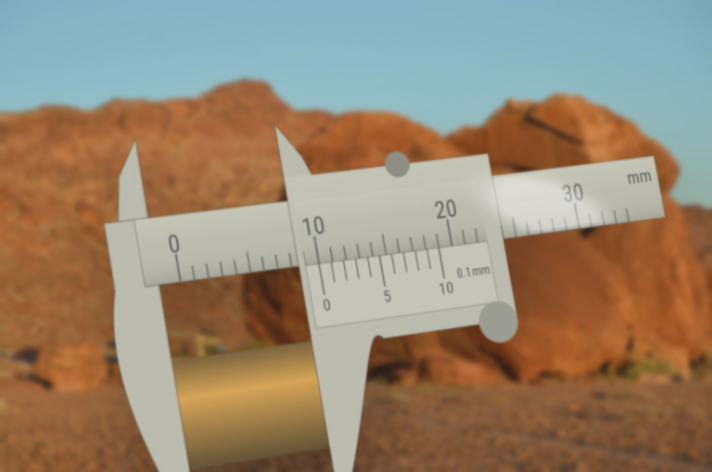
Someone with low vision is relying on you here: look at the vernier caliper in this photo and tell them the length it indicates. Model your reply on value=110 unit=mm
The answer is value=10.0 unit=mm
